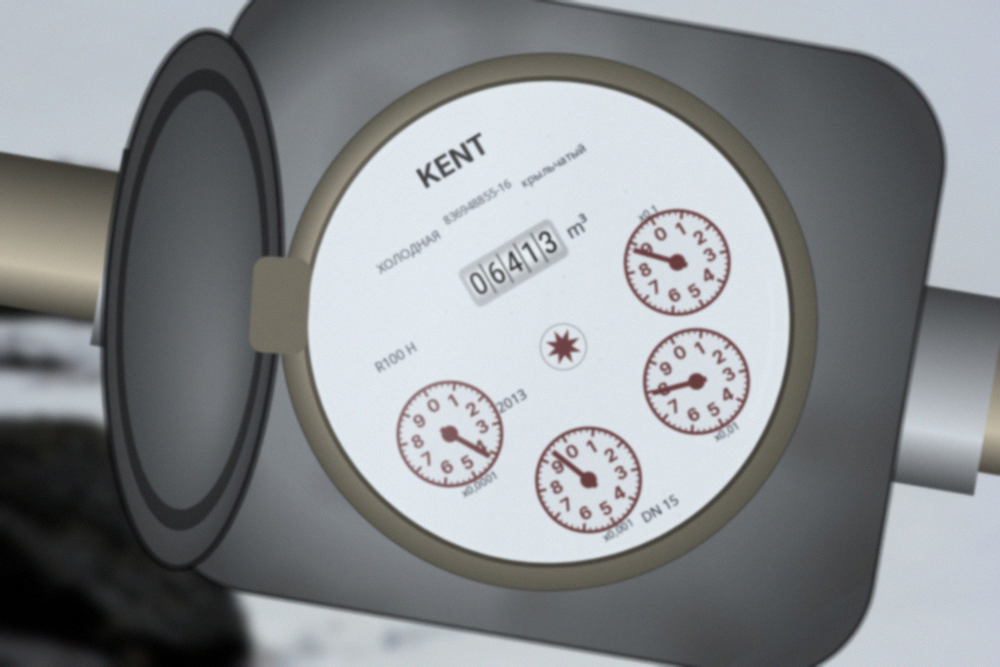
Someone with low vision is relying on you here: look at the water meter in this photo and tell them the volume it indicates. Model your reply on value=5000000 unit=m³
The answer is value=6413.8794 unit=m³
